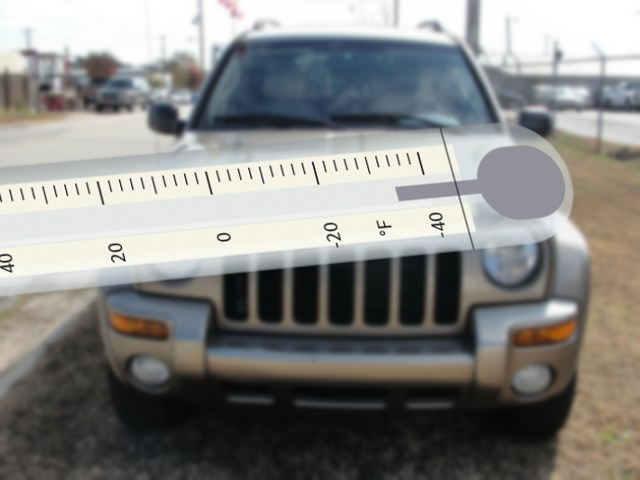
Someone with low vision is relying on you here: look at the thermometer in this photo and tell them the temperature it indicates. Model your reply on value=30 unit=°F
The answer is value=-34 unit=°F
